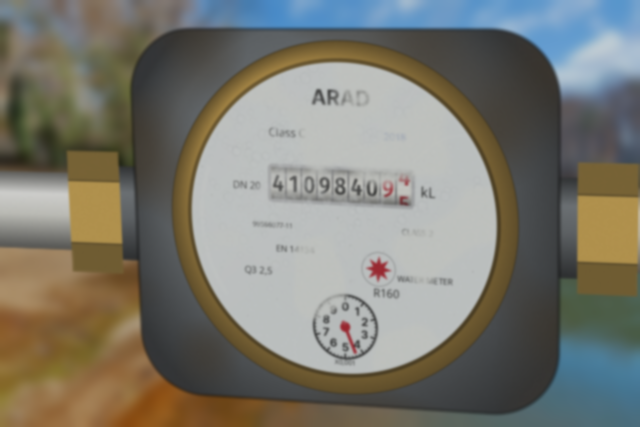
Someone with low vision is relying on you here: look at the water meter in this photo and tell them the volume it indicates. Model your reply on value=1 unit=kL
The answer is value=4109840.944 unit=kL
